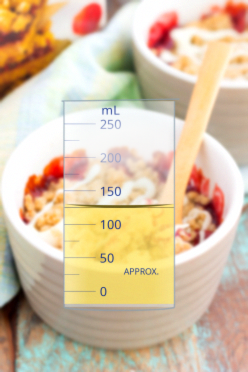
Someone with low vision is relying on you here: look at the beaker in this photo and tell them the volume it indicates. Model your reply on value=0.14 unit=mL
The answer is value=125 unit=mL
